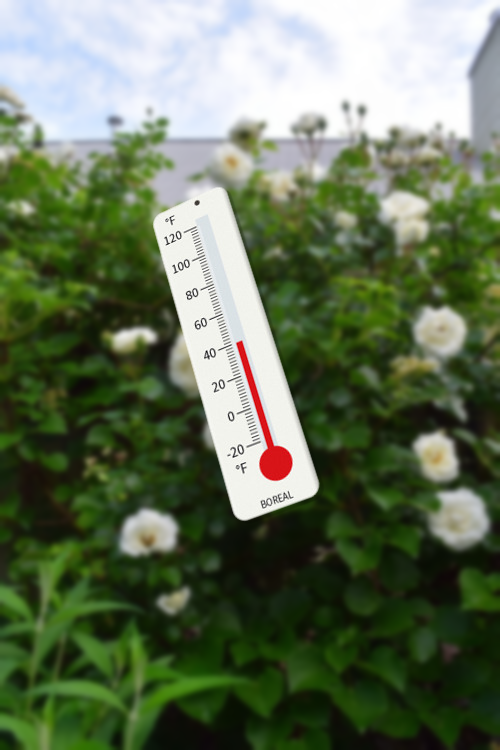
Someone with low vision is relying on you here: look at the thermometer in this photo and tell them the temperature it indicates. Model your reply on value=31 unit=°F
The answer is value=40 unit=°F
